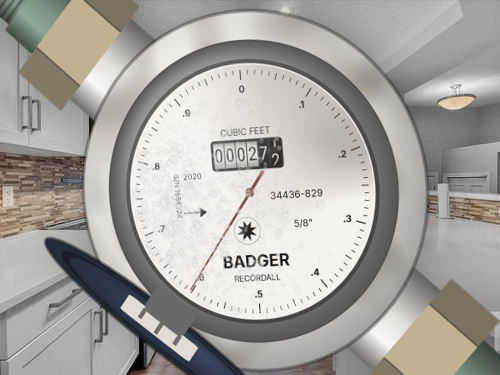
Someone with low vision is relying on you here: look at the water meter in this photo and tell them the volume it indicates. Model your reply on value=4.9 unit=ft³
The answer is value=271.60 unit=ft³
